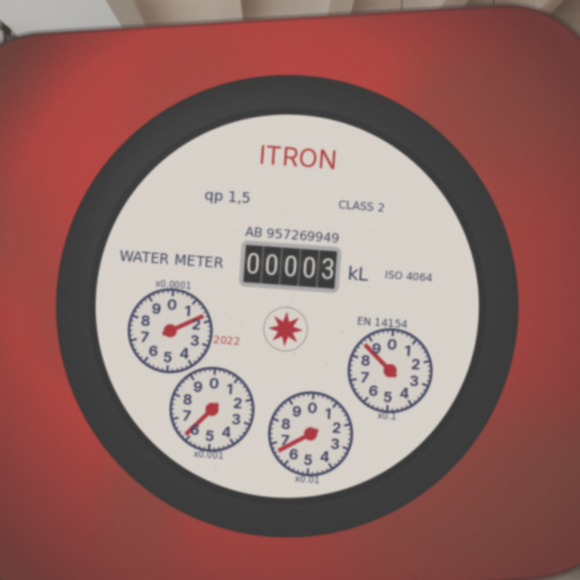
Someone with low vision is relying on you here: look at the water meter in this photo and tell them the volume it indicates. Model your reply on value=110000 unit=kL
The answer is value=3.8661 unit=kL
